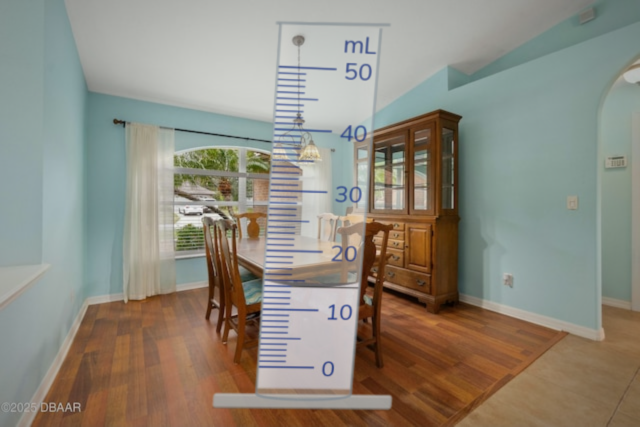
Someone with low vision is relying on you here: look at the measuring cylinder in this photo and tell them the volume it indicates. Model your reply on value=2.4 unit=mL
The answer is value=14 unit=mL
